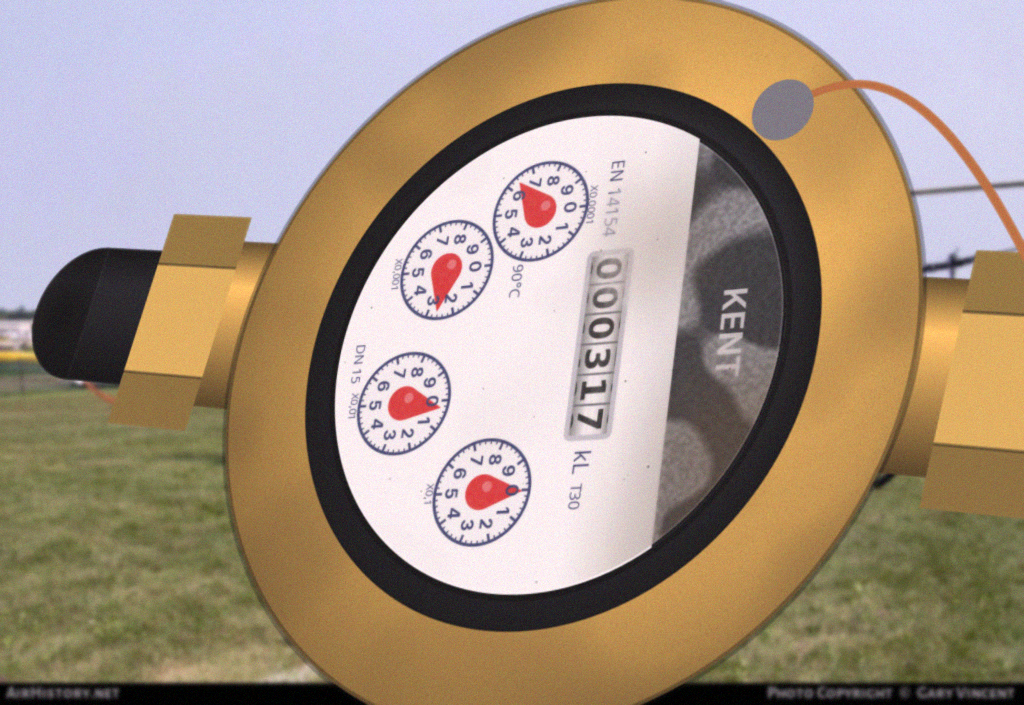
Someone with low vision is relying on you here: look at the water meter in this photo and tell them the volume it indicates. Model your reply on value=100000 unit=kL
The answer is value=317.0026 unit=kL
